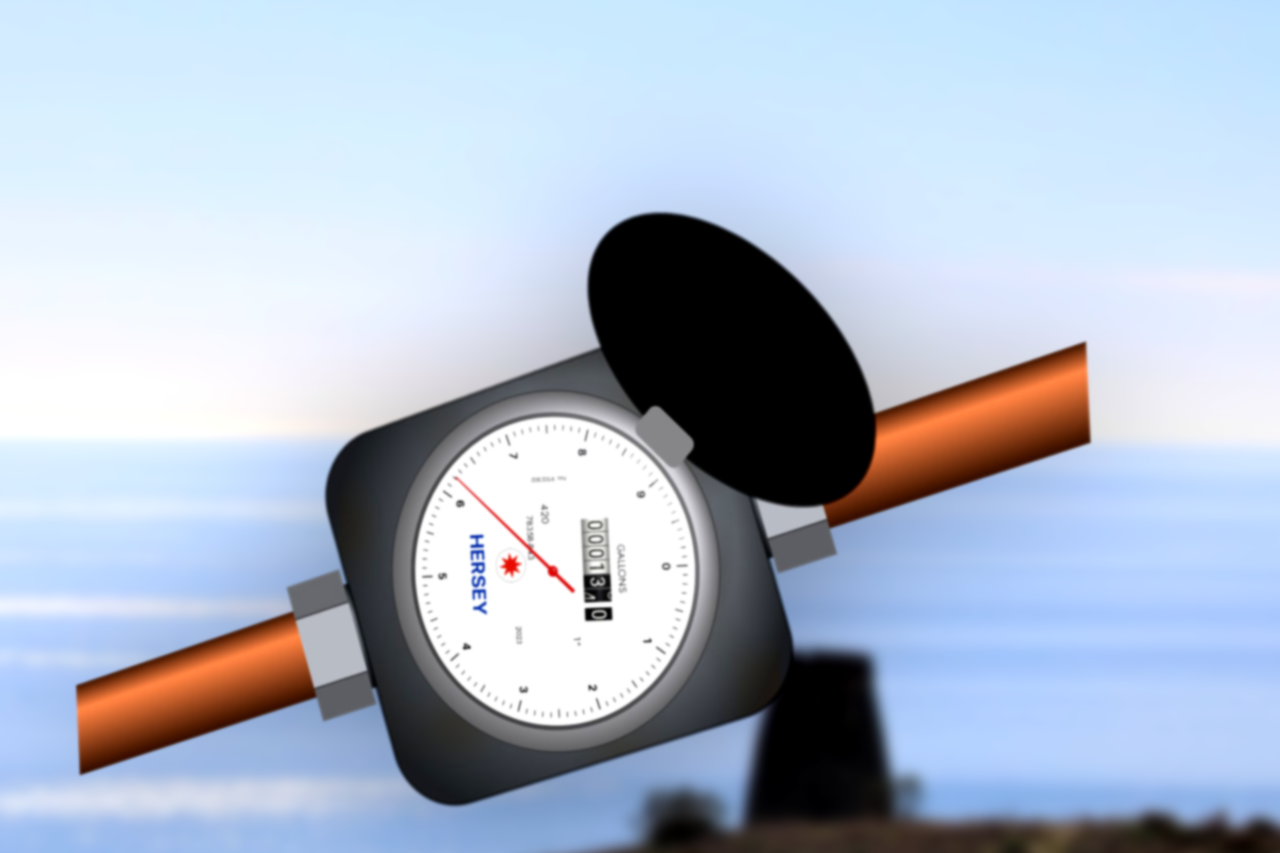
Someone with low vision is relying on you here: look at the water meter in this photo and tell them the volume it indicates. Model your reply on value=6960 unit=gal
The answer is value=1336.2 unit=gal
